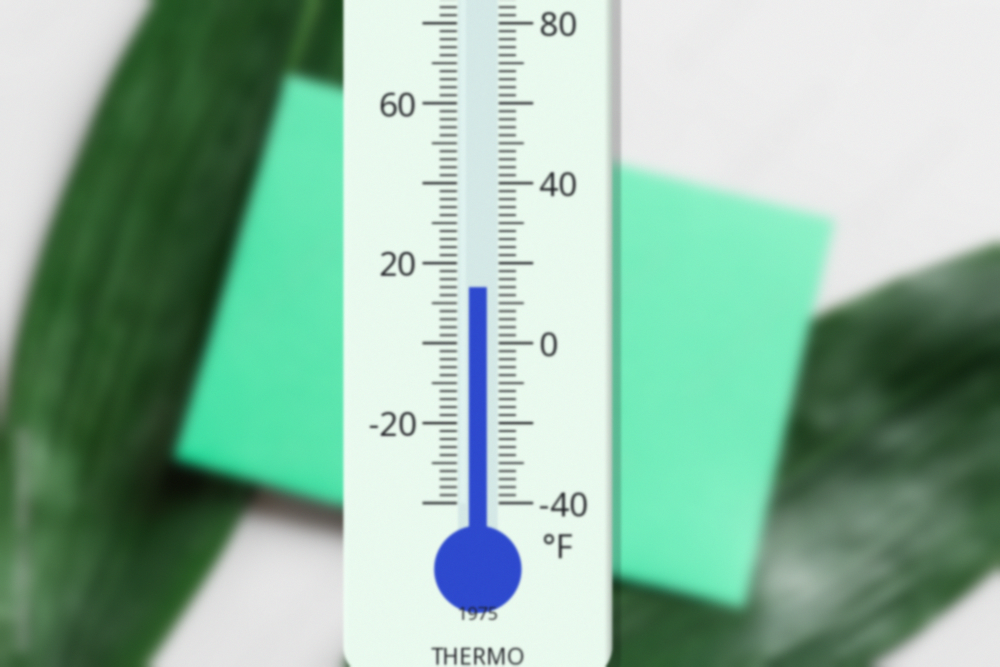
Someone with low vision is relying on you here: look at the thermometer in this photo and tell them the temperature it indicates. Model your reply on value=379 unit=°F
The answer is value=14 unit=°F
